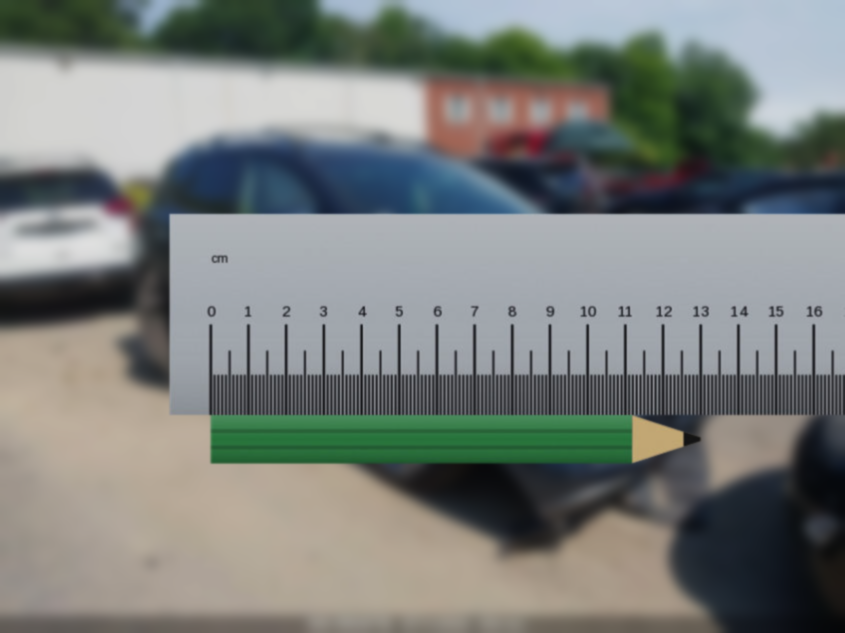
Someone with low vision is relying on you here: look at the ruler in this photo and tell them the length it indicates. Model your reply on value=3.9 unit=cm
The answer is value=13 unit=cm
